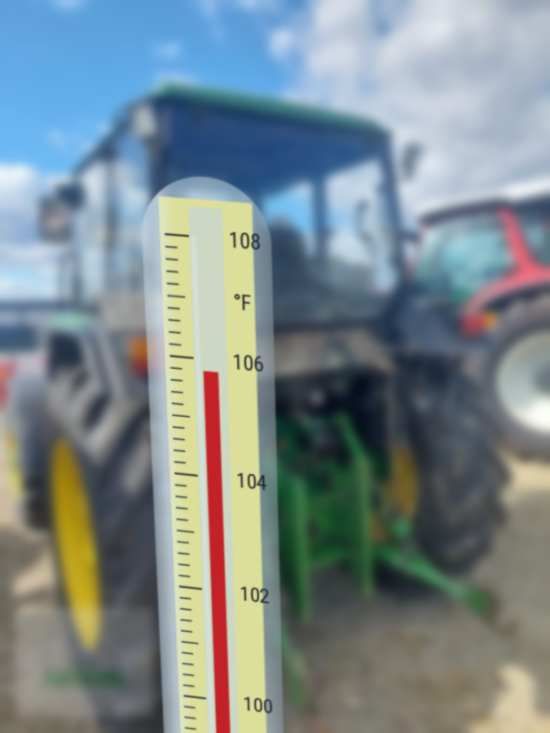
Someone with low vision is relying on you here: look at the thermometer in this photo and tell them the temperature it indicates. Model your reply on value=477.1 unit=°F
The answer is value=105.8 unit=°F
